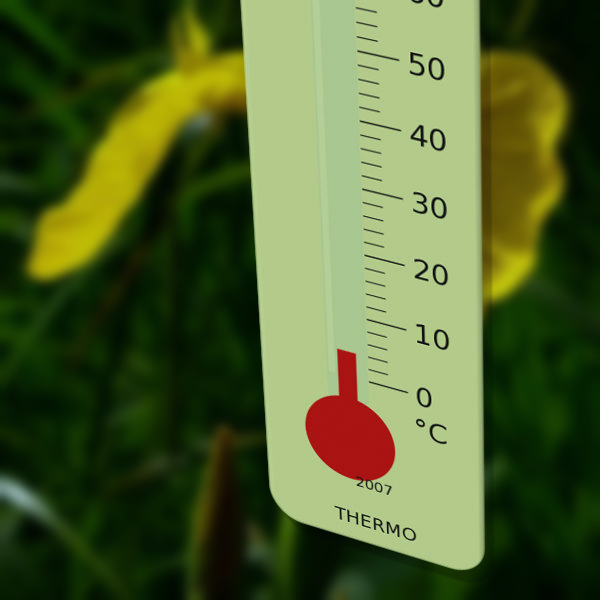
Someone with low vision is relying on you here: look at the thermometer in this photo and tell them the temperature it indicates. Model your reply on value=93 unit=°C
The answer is value=4 unit=°C
